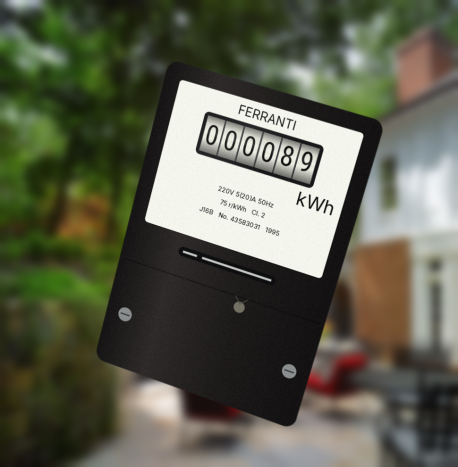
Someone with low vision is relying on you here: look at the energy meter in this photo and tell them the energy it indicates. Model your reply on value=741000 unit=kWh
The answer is value=89 unit=kWh
